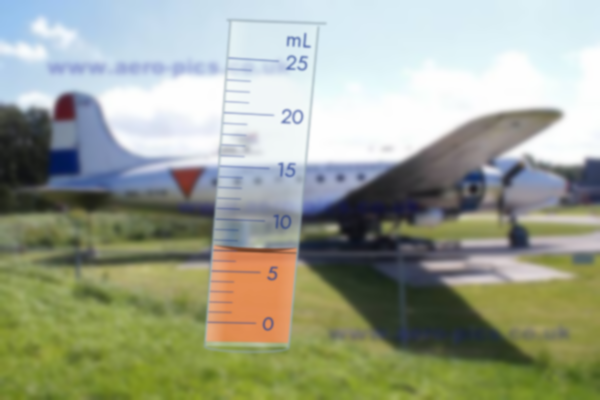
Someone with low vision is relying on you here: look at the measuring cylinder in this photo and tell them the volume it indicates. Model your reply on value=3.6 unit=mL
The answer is value=7 unit=mL
